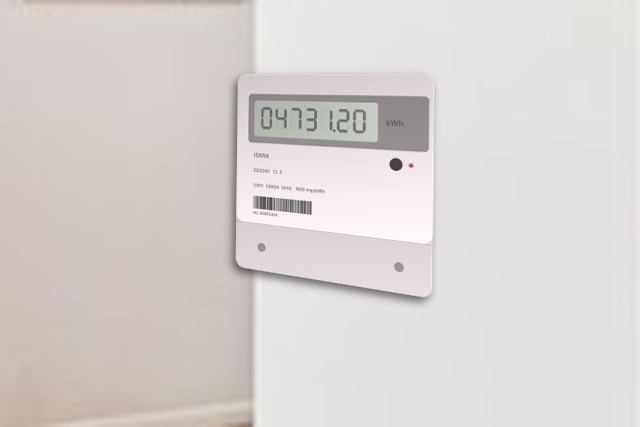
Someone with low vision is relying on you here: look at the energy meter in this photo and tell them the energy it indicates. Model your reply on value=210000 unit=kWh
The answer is value=4731.20 unit=kWh
